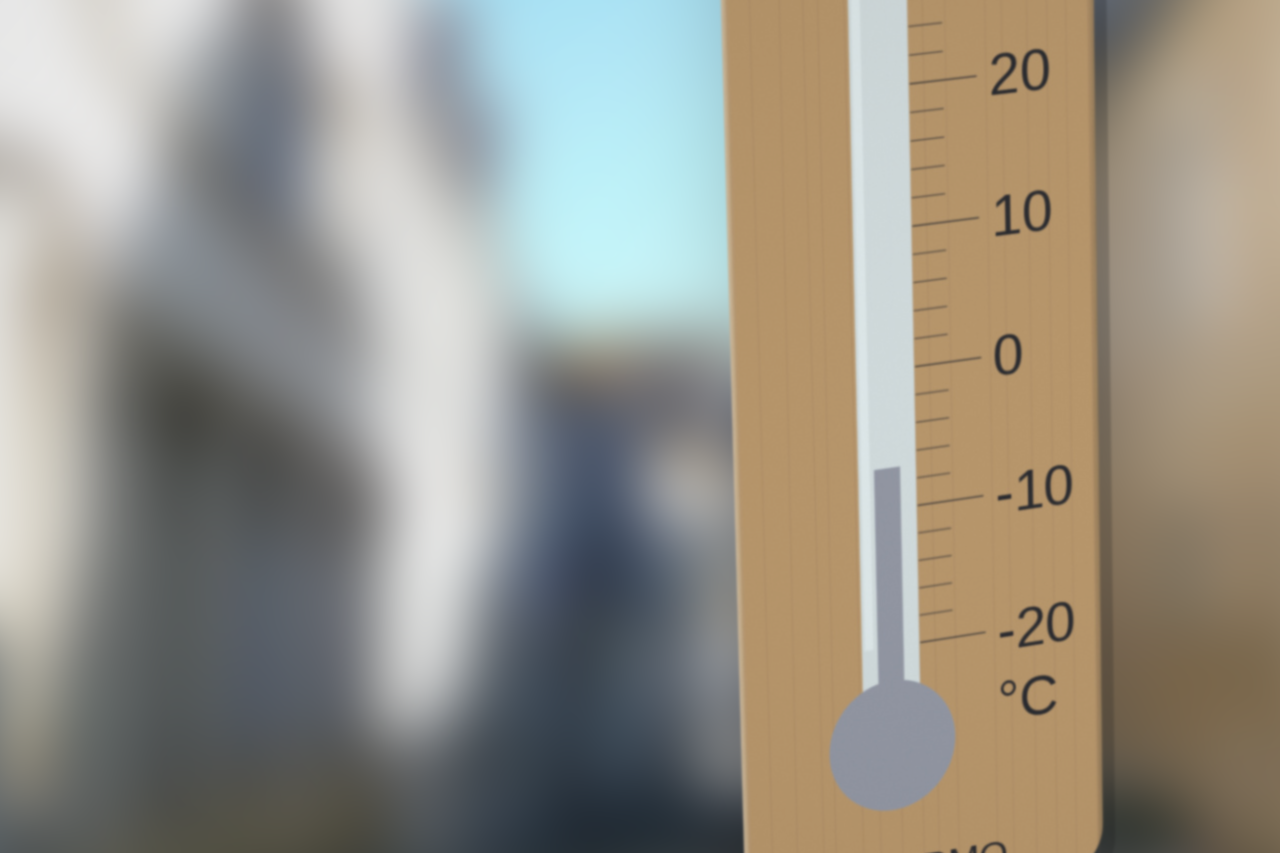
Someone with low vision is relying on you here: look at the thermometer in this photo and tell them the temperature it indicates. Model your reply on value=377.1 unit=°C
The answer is value=-7 unit=°C
